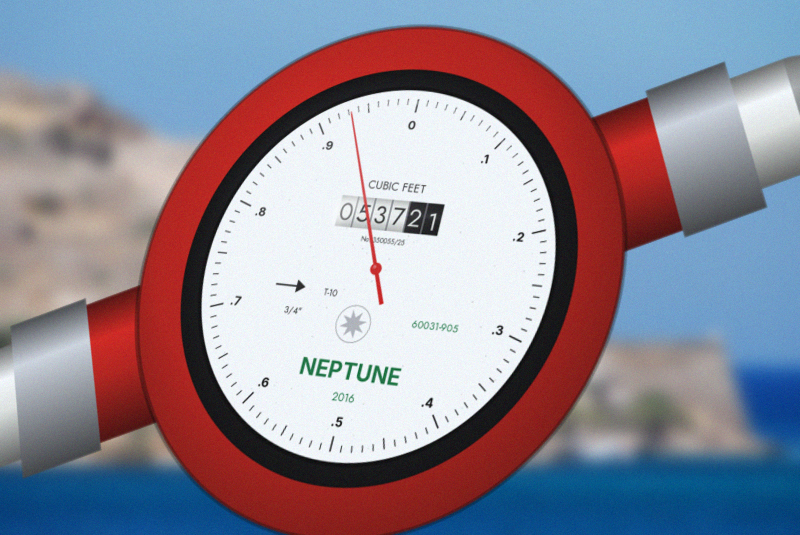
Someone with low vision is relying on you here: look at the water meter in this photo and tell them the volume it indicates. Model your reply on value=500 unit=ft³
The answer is value=53720.93 unit=ft³
